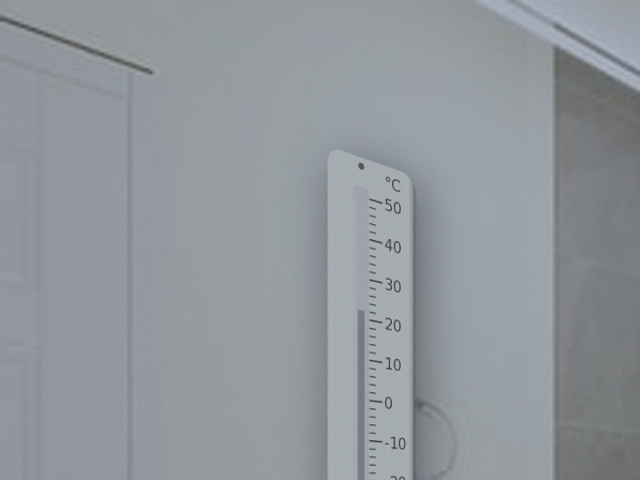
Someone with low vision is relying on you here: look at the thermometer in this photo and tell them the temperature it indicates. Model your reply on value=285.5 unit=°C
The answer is value=22 unit=°C
